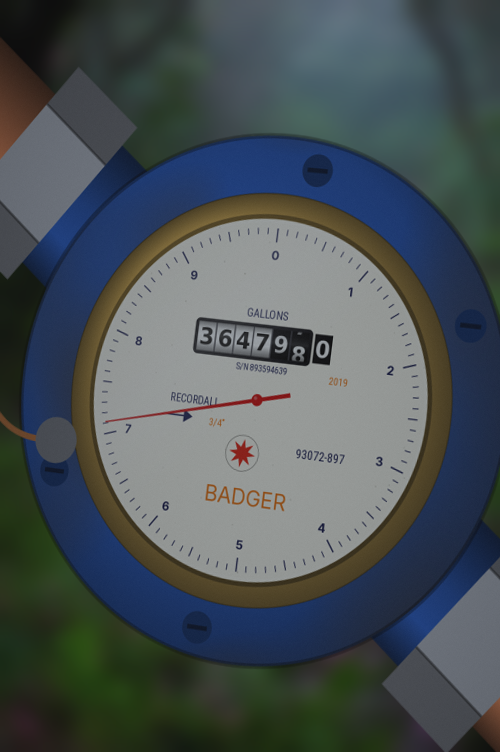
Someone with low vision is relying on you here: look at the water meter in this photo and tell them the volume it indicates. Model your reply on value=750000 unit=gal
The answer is value=3647977.1 unit=gal
